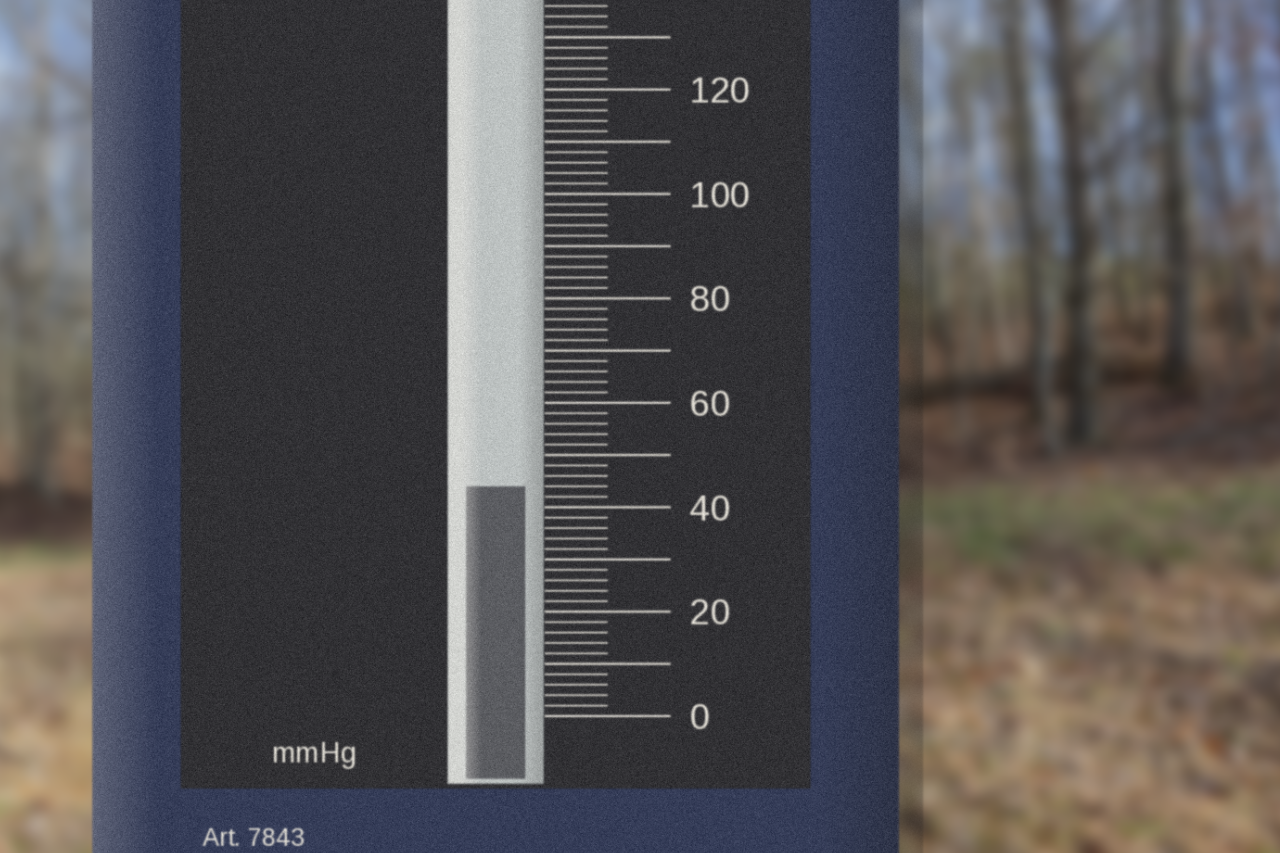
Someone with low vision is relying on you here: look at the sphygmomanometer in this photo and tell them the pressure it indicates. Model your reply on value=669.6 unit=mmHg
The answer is value=44 unit=mmHg
